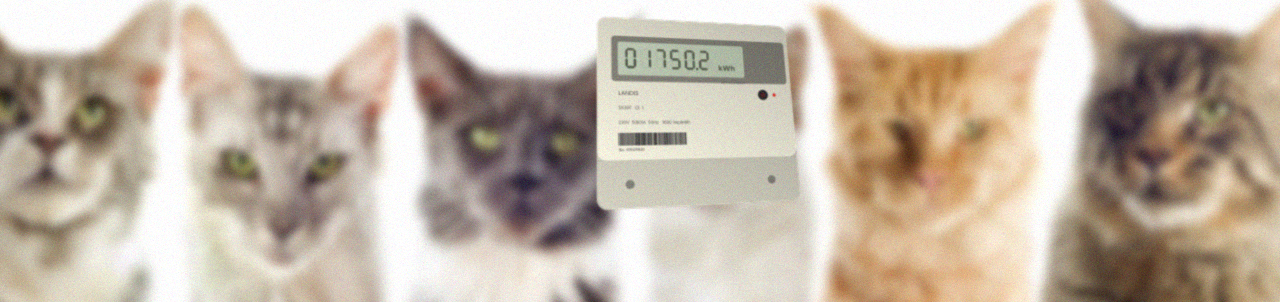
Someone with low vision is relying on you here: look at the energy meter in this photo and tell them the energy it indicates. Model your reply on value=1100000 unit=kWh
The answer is value=1750.2 unit=kWh
